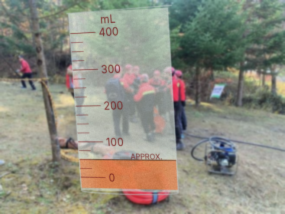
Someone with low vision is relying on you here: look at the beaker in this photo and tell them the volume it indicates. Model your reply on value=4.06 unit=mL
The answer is value=50 unit=mL
